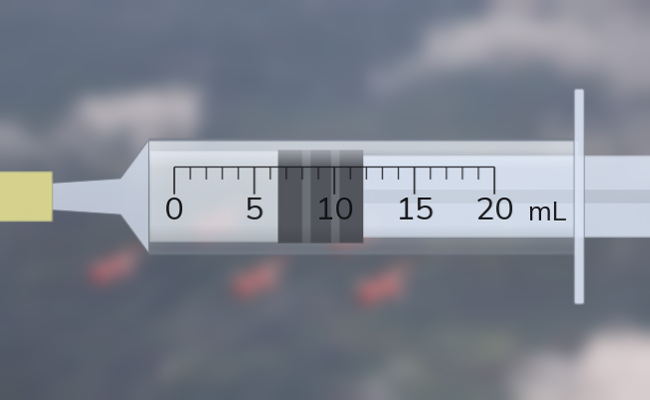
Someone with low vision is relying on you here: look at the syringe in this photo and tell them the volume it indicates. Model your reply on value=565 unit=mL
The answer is value=6.5 unit=mL
